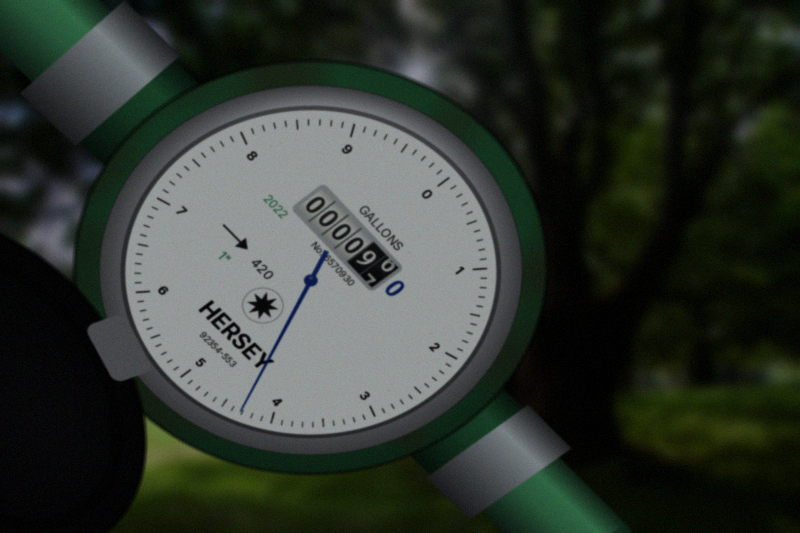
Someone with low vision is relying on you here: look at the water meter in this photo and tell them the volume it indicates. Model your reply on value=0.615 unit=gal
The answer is value=964.3 unit=gal
